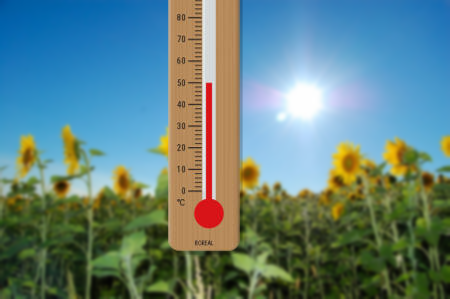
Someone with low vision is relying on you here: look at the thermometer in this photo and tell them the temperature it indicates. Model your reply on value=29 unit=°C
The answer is value=50 unit=°C
